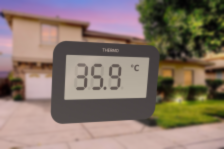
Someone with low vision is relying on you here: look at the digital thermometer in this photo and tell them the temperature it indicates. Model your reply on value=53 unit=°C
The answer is value=35.9 unit=°C
